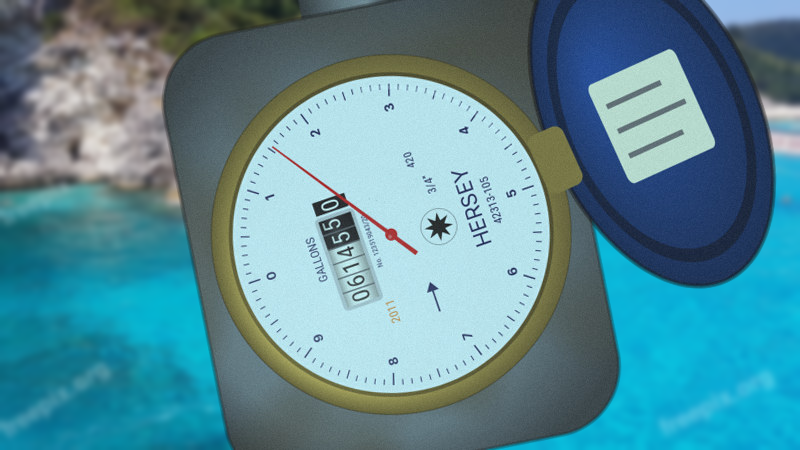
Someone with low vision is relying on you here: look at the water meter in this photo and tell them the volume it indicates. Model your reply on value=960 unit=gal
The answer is value=614551.5 unit=gal
